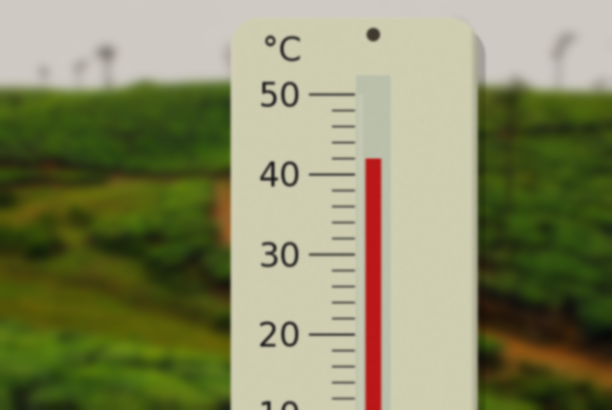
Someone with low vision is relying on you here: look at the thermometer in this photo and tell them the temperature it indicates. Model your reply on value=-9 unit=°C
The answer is value=42 unit=°C
